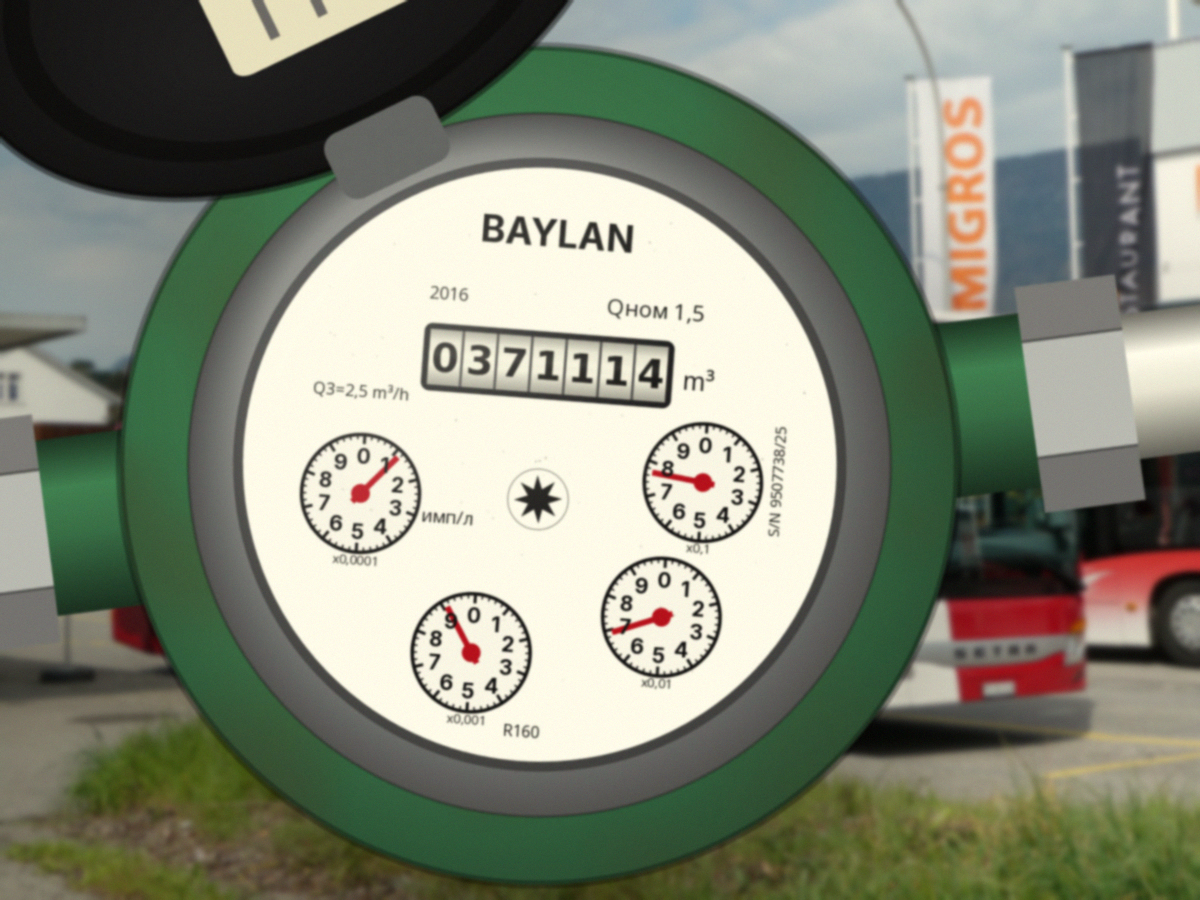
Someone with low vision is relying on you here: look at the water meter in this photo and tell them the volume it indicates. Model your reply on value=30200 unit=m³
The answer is value=371114.7691 unit=m³
